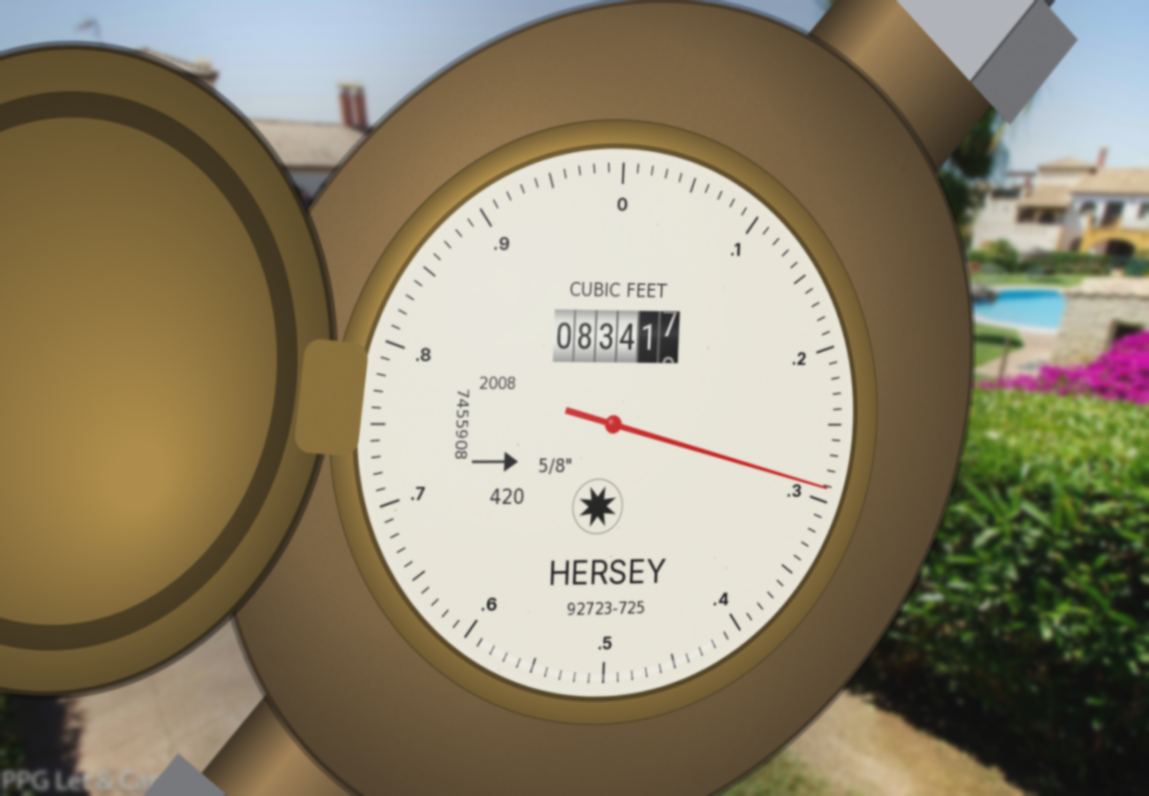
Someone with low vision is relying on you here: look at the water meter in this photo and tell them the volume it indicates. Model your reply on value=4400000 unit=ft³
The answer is value=83417.29 unit=ft³
